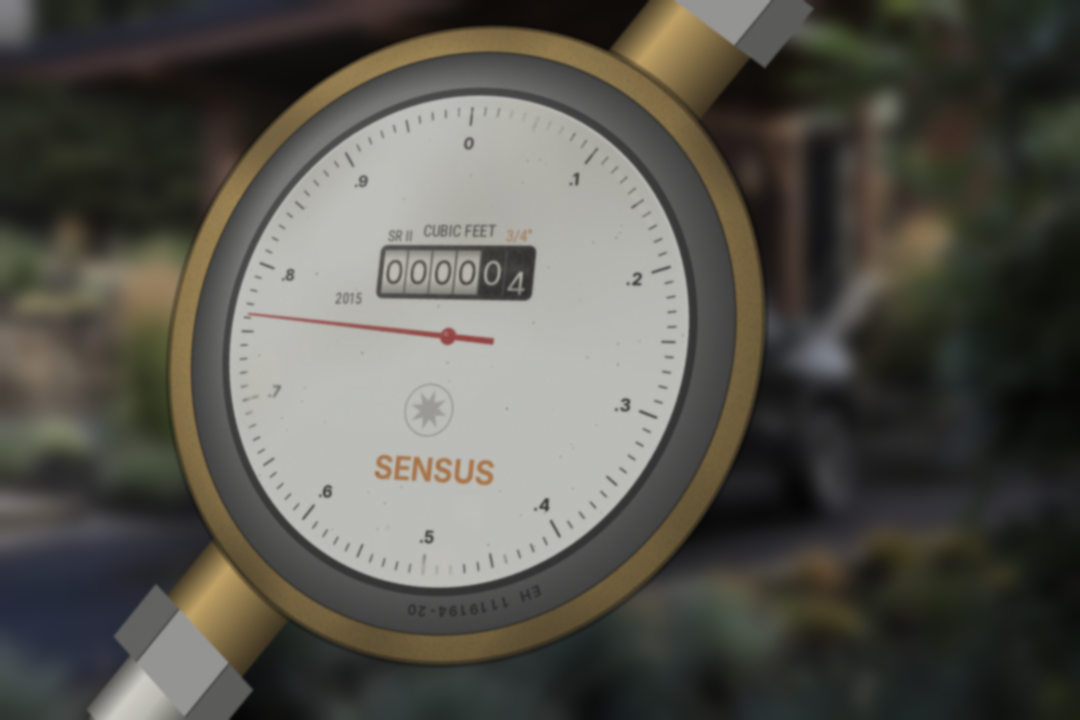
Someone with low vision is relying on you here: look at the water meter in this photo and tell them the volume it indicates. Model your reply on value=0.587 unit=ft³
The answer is value=3.76 unit=ft³
